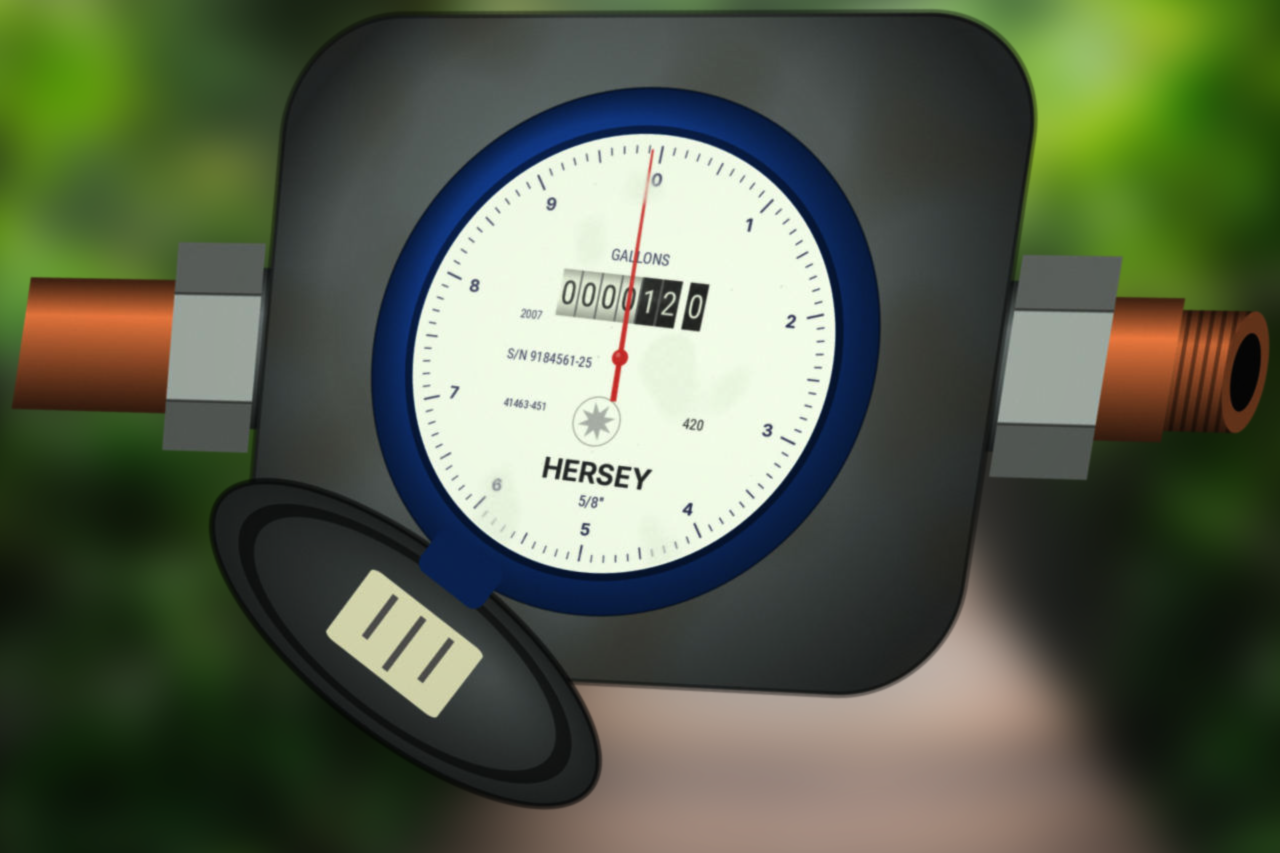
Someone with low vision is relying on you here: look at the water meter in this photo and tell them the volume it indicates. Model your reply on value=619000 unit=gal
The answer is value=119.9 unit=gal
